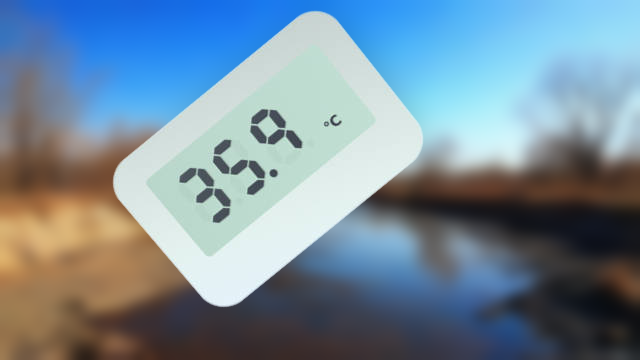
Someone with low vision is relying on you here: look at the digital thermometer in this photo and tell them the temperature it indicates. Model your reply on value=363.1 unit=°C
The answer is value=35.9 unit=°C
